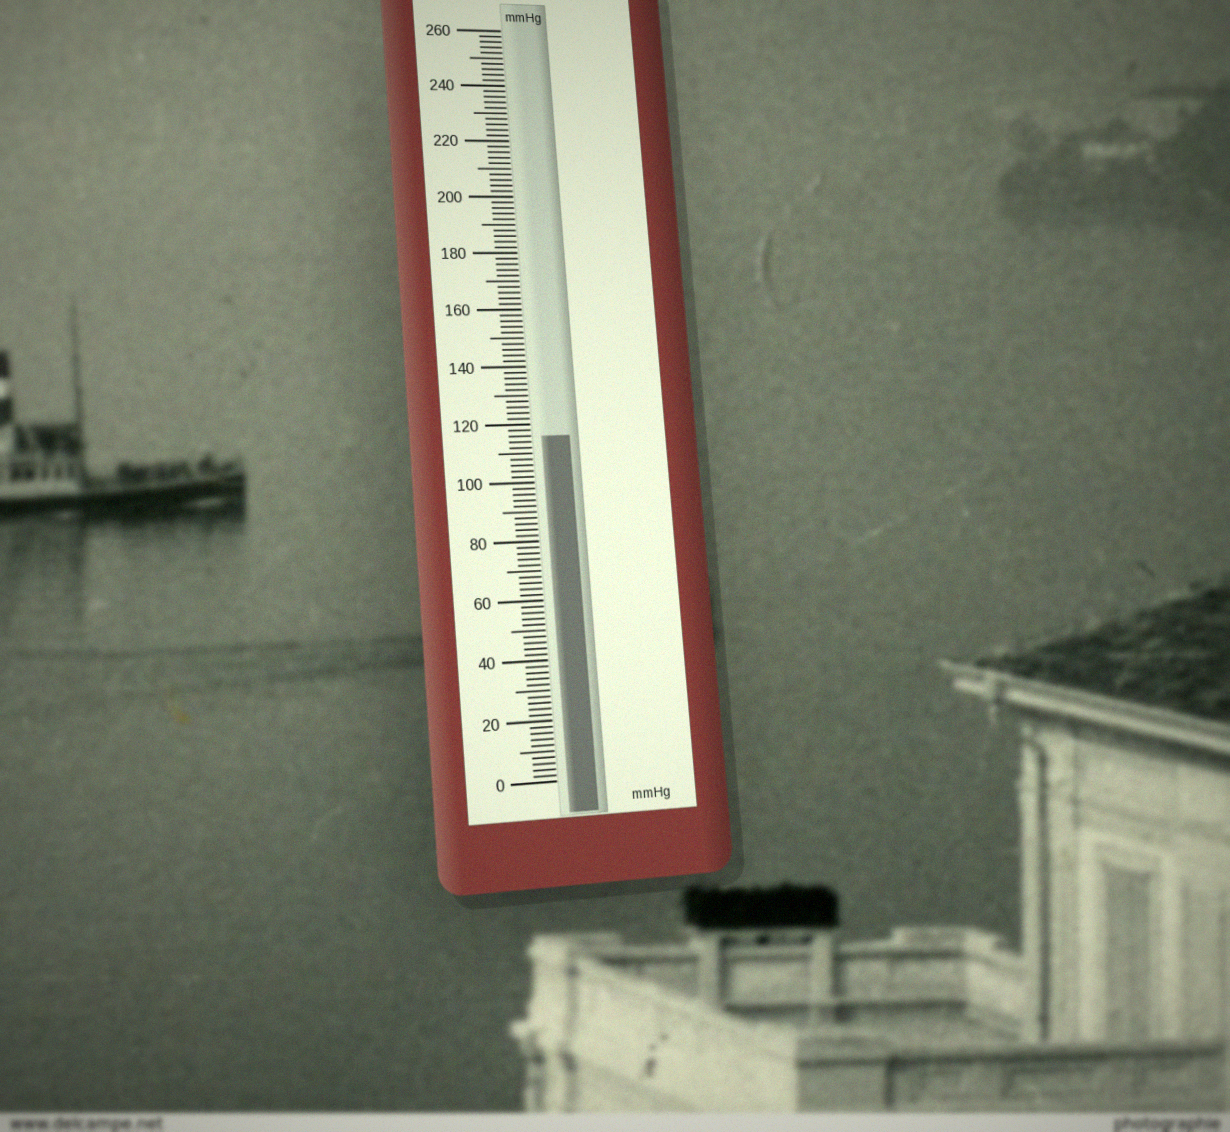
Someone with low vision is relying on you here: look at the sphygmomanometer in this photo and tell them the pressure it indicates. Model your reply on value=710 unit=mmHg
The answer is value=116 unit=mmHg
